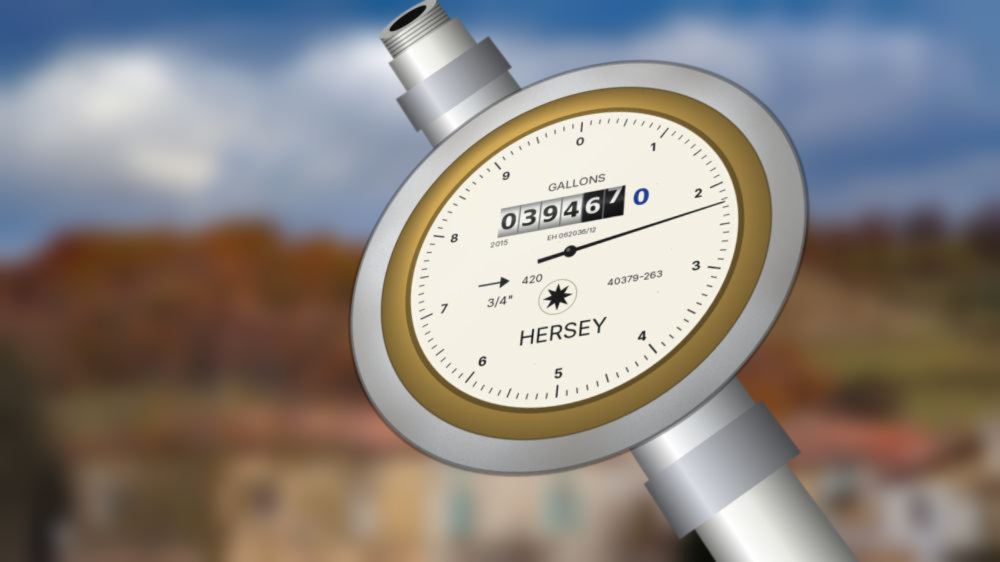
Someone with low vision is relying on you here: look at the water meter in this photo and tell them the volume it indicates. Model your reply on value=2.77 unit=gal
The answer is value=394672.2 unit=gal
